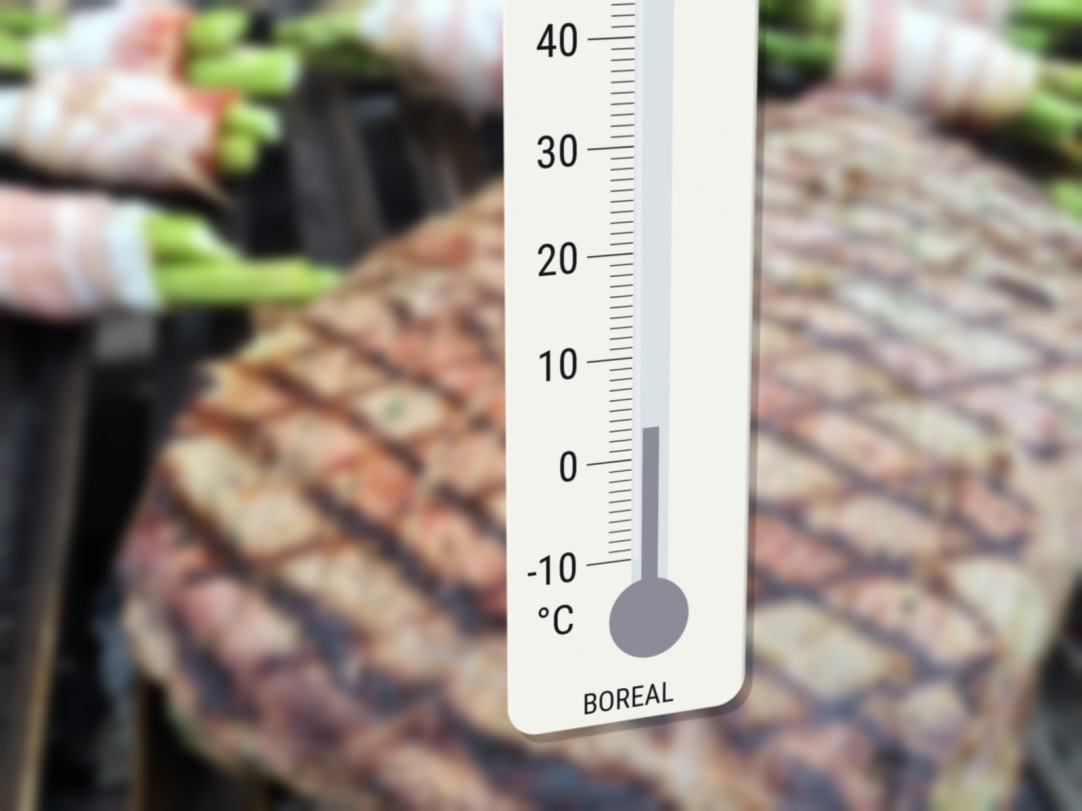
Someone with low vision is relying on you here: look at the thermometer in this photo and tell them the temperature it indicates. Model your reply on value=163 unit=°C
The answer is value=3 unit=°C
